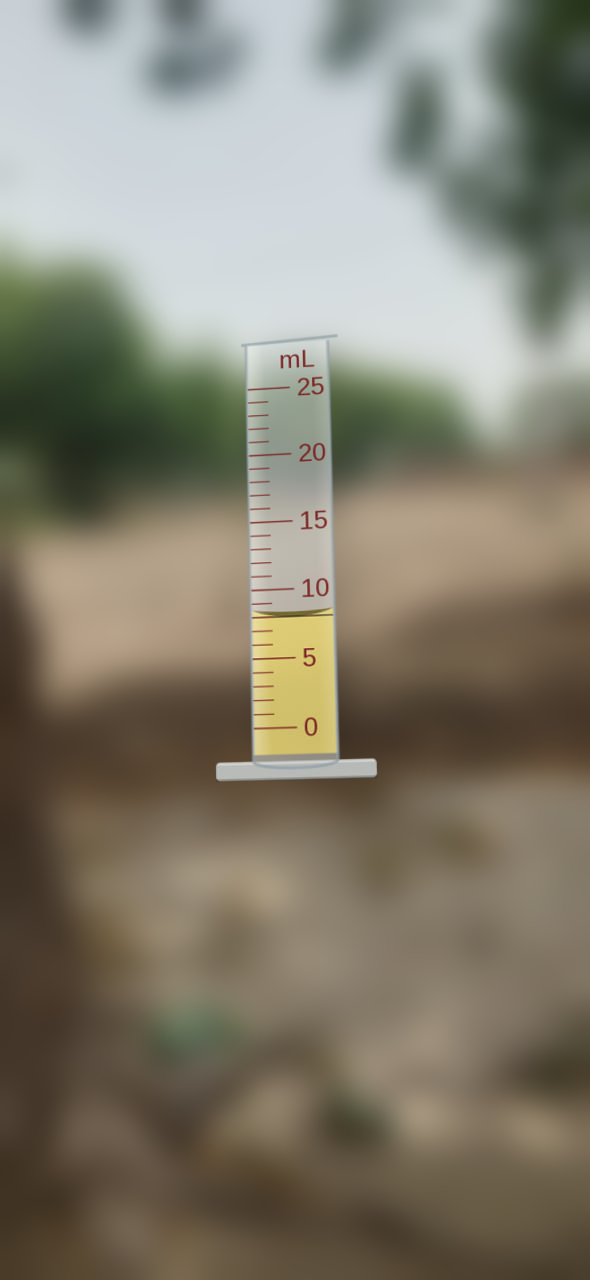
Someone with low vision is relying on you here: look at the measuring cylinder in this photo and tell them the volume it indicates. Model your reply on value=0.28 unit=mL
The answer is value=8 unit=mL
